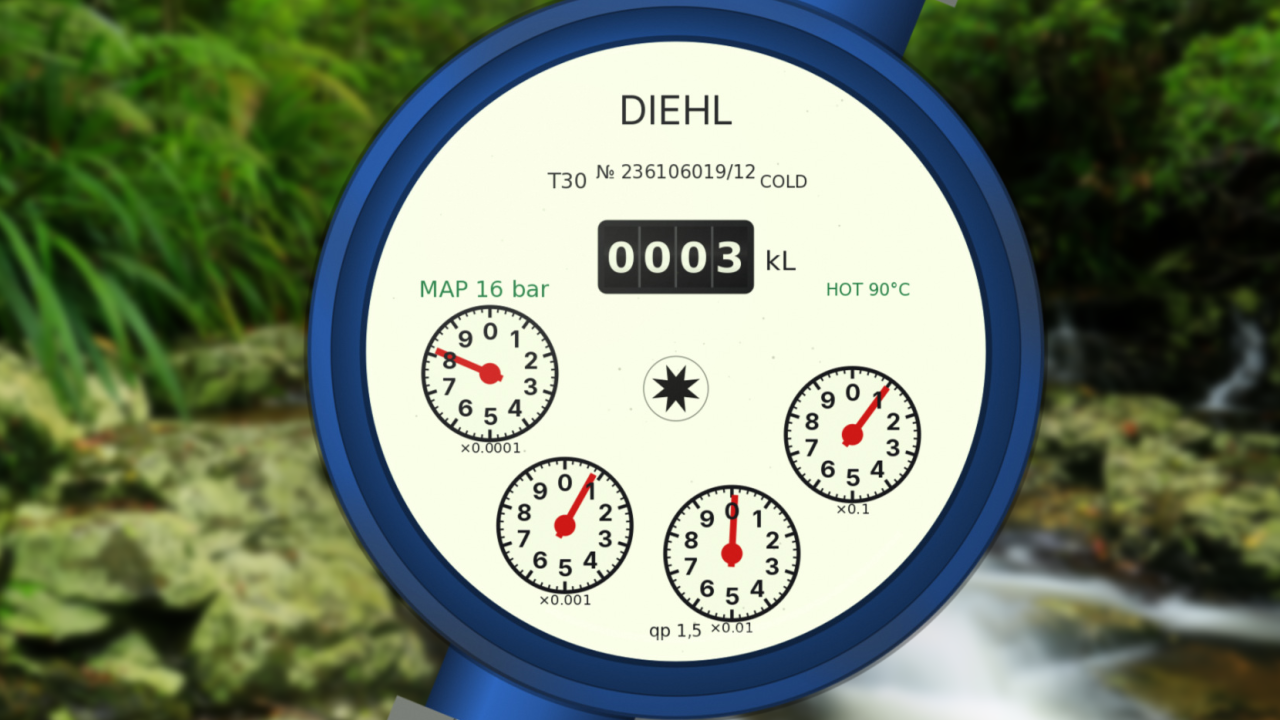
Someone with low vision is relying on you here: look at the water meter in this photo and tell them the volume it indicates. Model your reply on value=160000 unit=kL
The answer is value=3.1008 unit=kL
